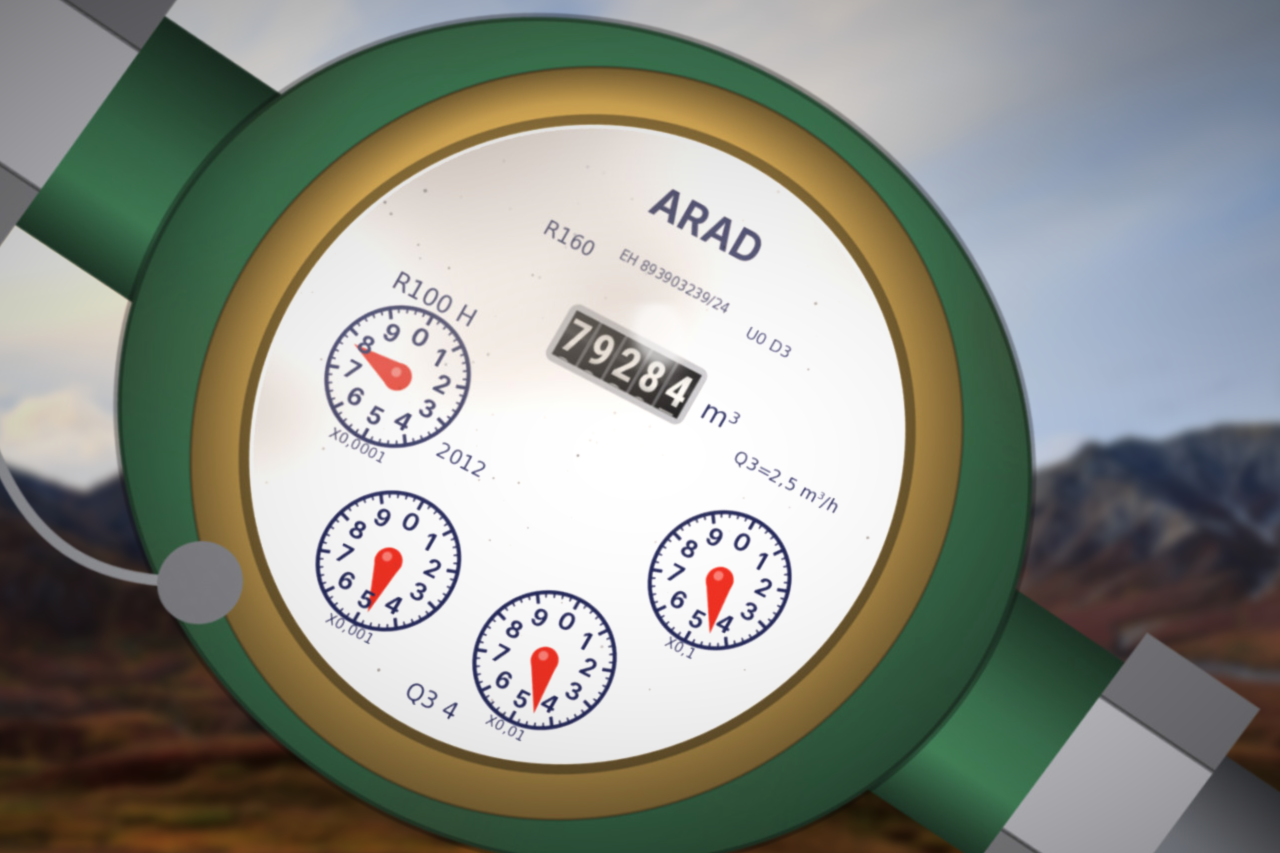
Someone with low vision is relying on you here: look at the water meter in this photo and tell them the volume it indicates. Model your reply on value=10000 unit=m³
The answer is value=79284.4447 unit=m³
